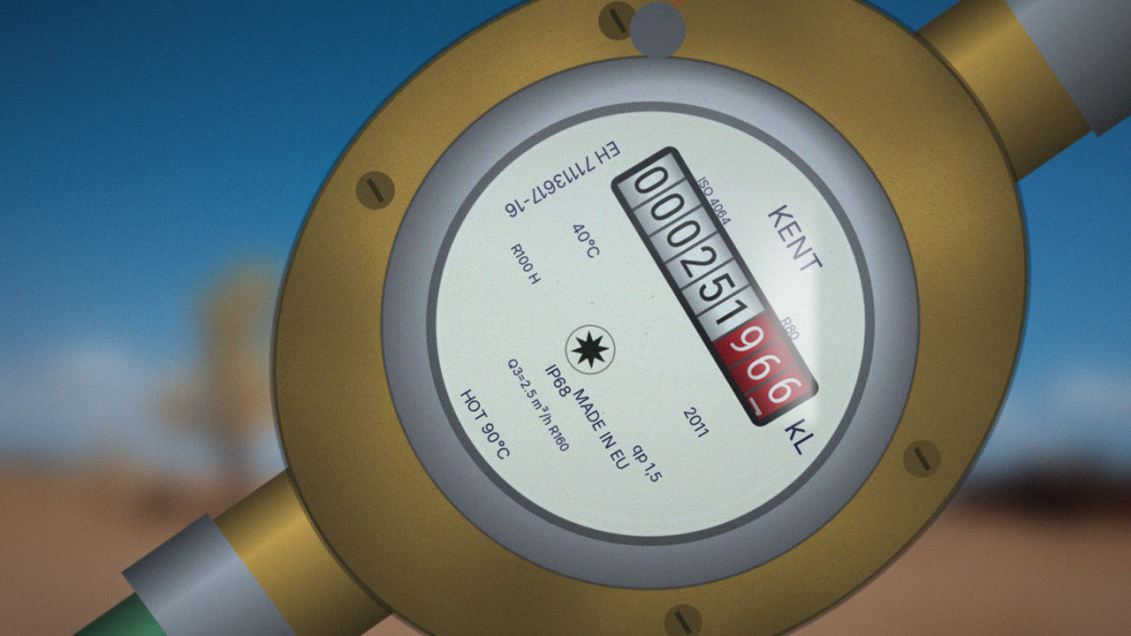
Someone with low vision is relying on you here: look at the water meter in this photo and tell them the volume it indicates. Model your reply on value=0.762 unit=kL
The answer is value=251.966 unit=kL
